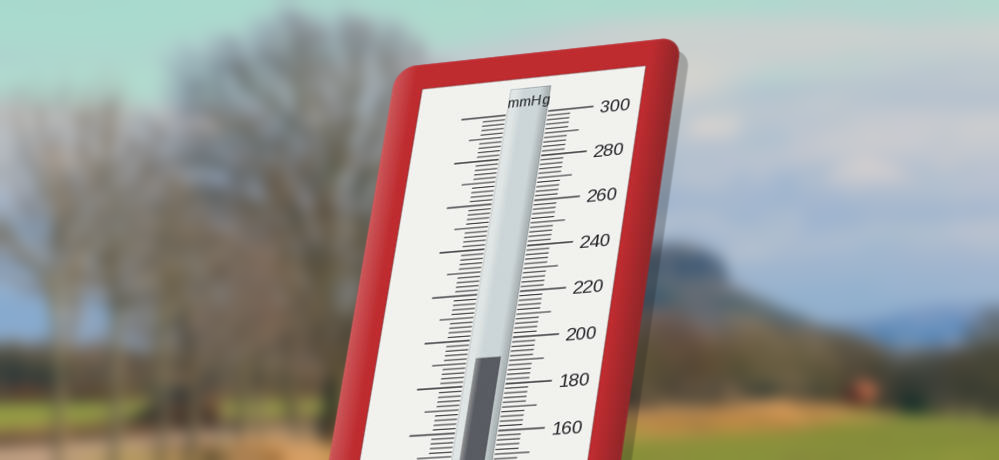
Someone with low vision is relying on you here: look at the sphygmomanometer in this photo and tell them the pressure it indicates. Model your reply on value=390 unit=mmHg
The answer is value=192 unit=mmHg
